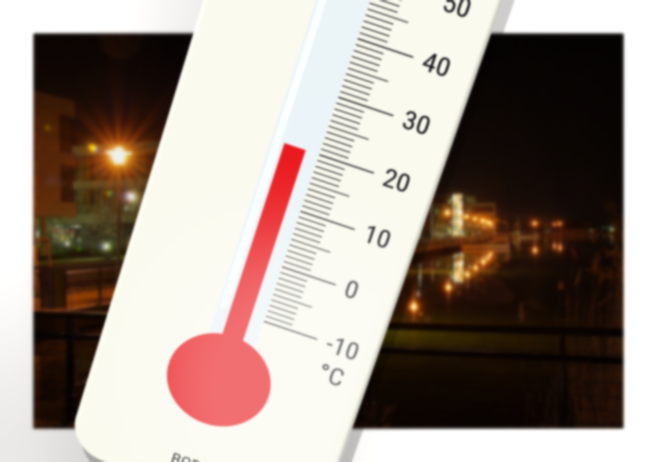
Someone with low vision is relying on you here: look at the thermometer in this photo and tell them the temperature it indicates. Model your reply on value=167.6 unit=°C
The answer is value=20 unit=°C
